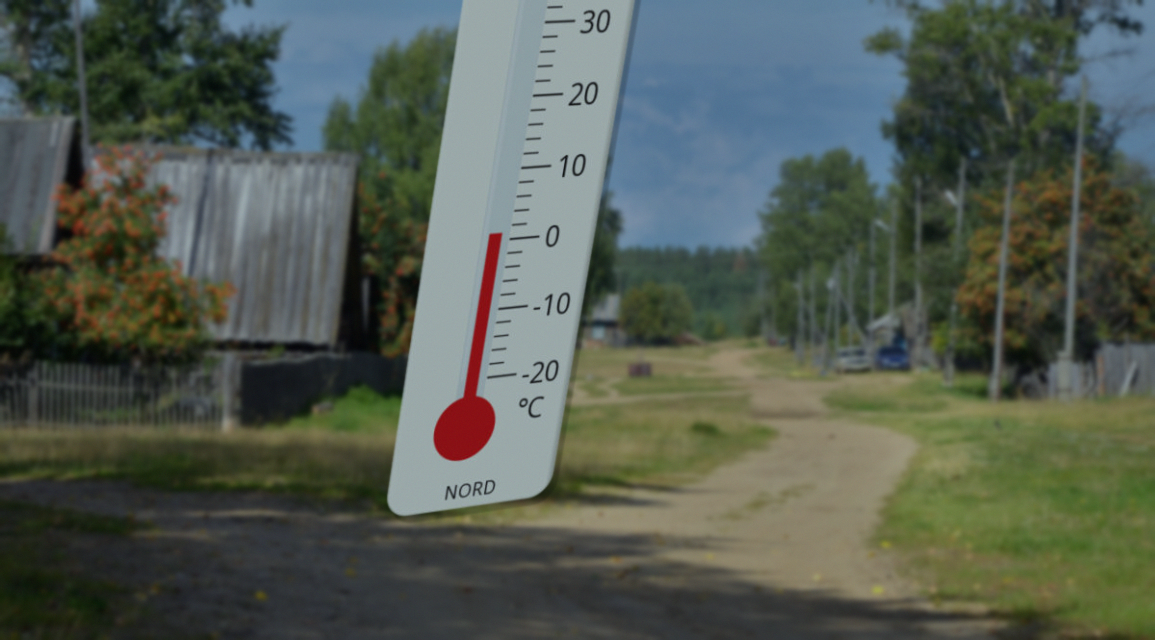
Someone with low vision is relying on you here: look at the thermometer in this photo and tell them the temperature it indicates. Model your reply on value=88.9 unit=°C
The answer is value=1 unit=°C
